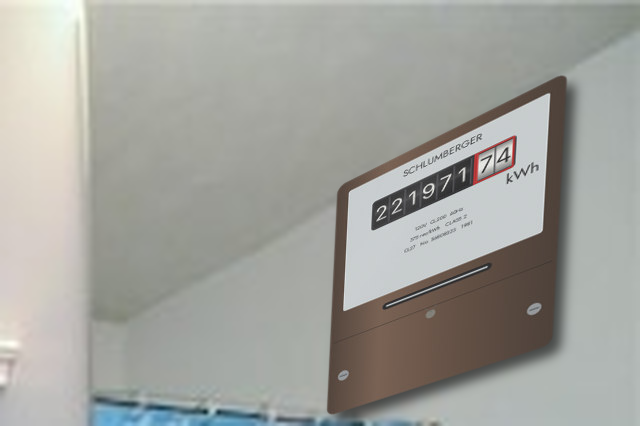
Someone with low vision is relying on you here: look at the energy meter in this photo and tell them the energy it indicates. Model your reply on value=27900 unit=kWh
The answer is value=221971.74 unit=kWh
